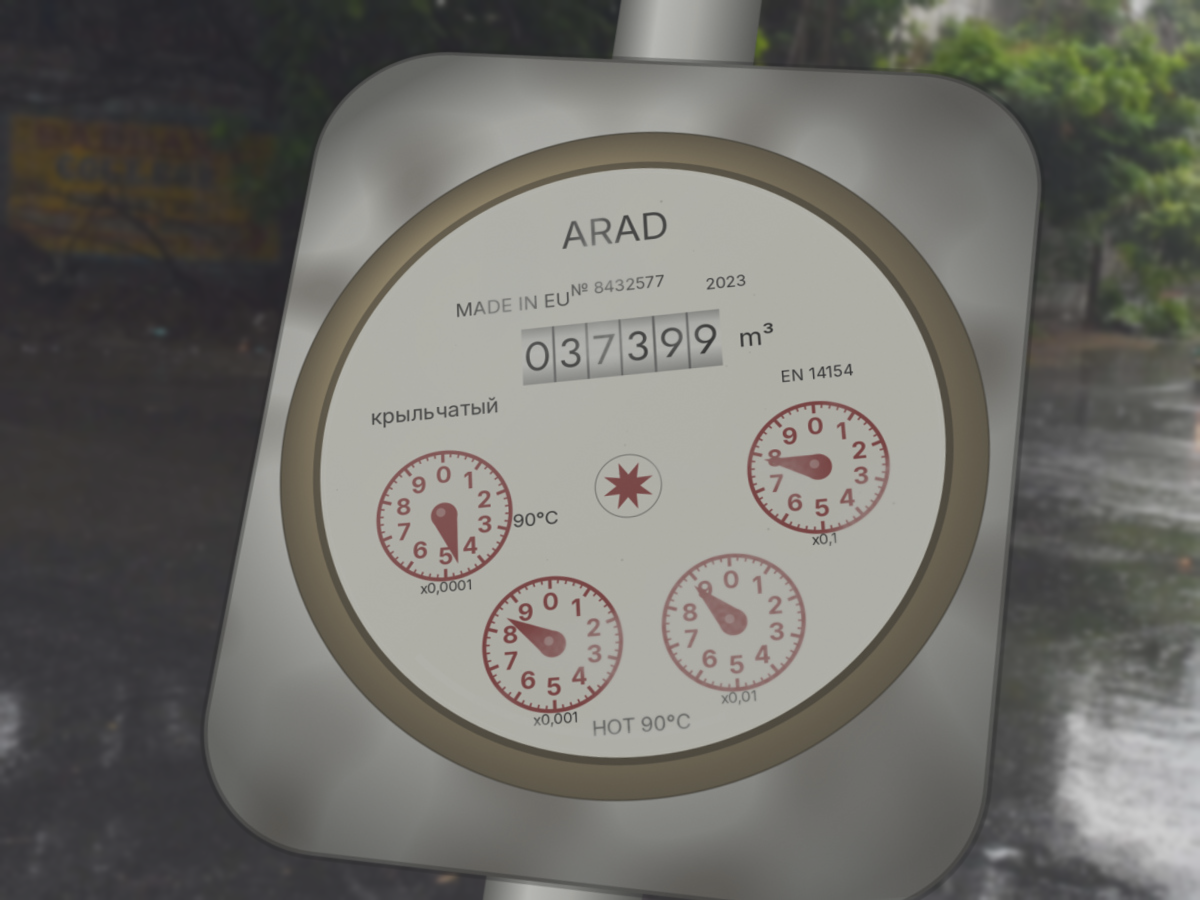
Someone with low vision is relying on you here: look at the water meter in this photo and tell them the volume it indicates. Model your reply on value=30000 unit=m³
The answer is value=37399.7884 unit=m³
